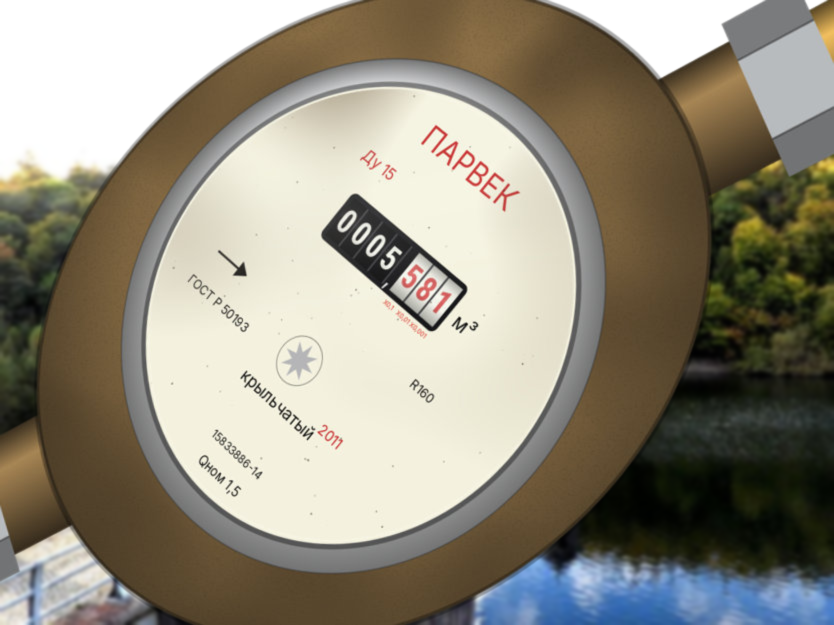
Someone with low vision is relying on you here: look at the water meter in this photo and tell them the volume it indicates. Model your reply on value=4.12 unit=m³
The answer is value=5.581 unit=m³
